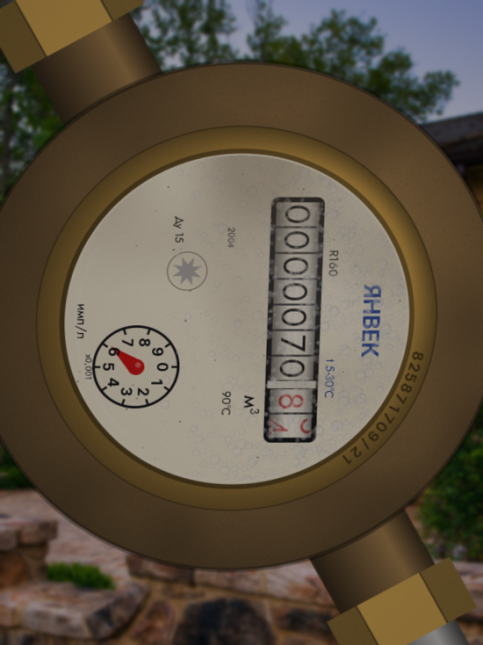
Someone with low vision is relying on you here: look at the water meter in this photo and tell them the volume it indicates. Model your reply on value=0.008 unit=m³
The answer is value=70.836 unit=m³
